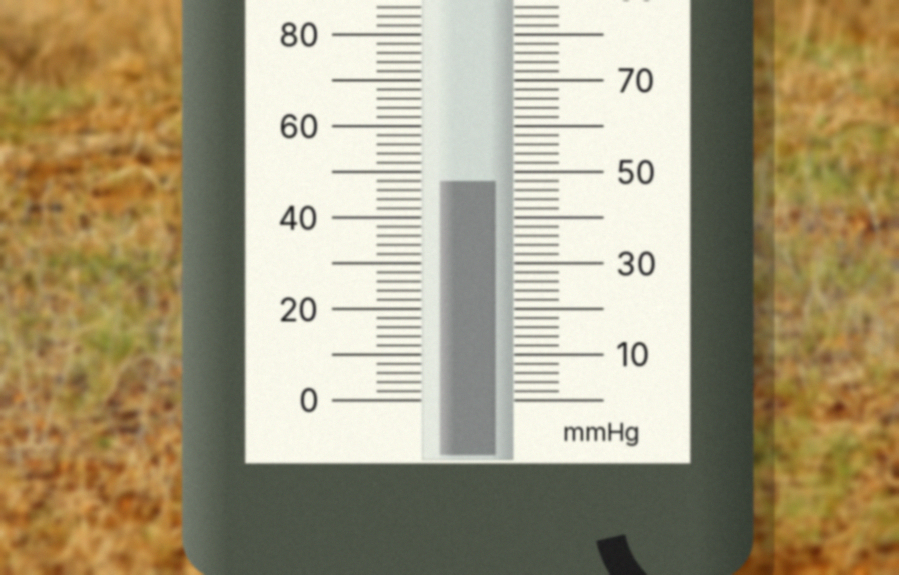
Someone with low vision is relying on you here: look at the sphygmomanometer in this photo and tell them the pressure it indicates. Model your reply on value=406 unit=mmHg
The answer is value=48 unit=mmHg
